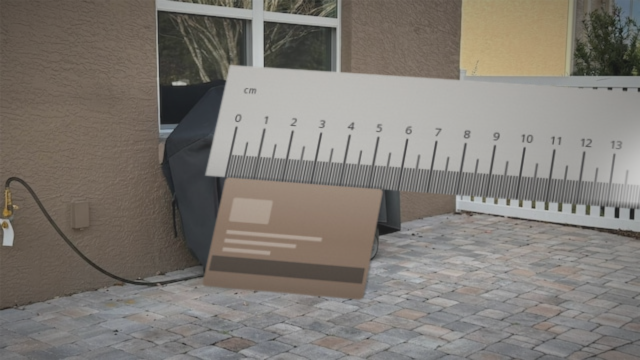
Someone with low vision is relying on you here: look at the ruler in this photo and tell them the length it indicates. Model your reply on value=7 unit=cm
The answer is value=5.5 unit=cm
